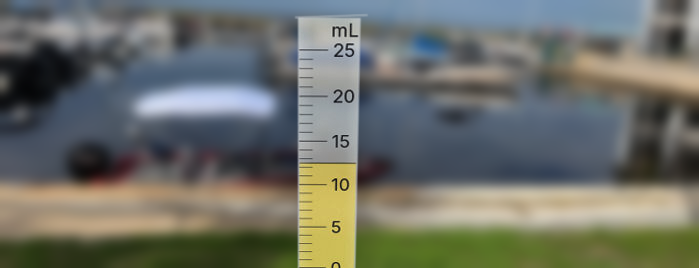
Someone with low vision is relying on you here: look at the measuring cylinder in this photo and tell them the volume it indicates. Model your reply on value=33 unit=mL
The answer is value=12.5 unit=mL
